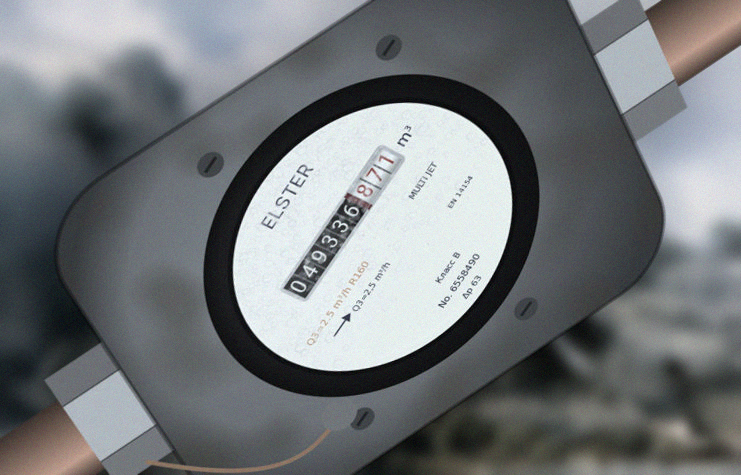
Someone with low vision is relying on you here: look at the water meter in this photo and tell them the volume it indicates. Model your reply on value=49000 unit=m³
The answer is value=49336.871 unit=m³
